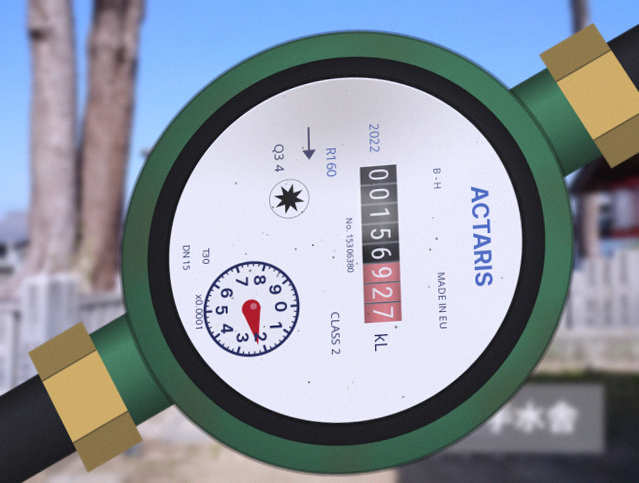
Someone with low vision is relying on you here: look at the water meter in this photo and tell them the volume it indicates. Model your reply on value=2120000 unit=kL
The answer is value=156.9272 unit=kL
